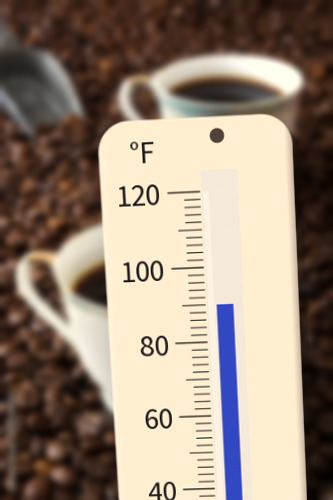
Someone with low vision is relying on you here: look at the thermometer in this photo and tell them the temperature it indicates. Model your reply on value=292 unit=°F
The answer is value=90 unit=°F
